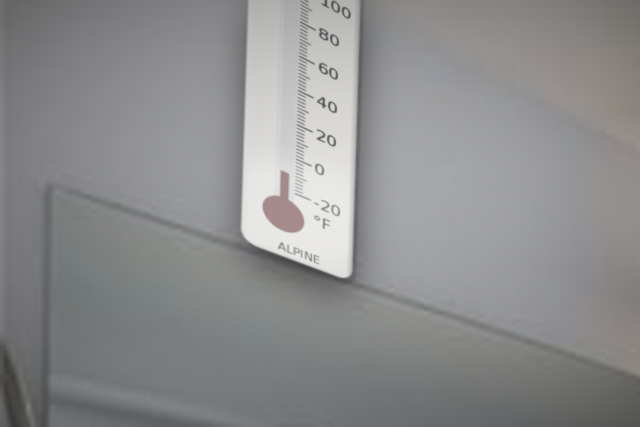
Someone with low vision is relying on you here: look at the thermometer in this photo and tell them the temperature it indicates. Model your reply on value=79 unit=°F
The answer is value=-10 unit=°F
